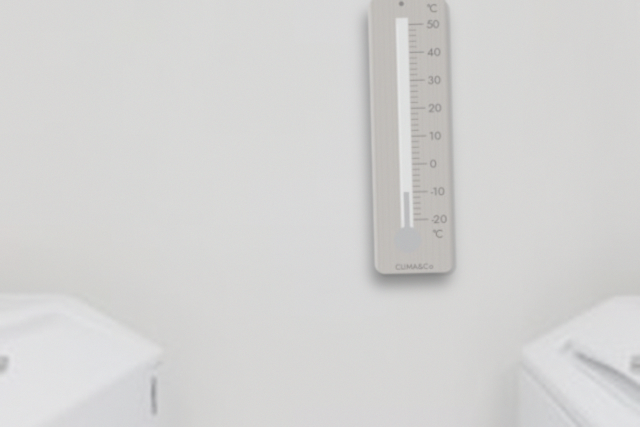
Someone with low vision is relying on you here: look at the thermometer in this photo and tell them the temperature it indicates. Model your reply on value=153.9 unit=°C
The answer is value=-10 unit=°C
